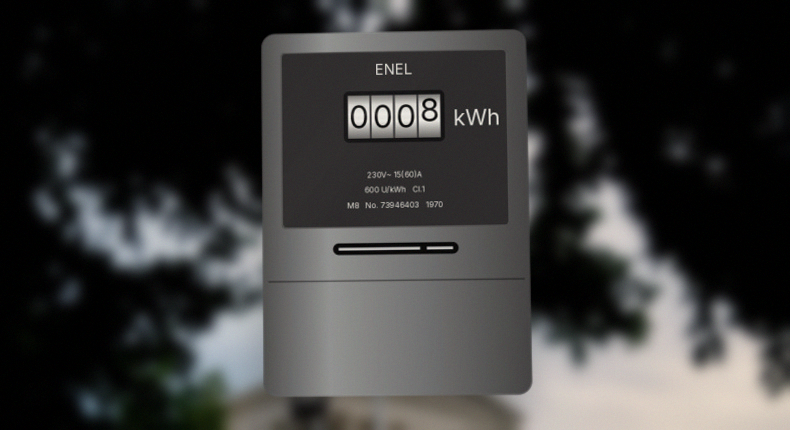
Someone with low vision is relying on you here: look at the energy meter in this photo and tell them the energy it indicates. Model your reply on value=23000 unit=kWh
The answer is value=8 unit=kWh
